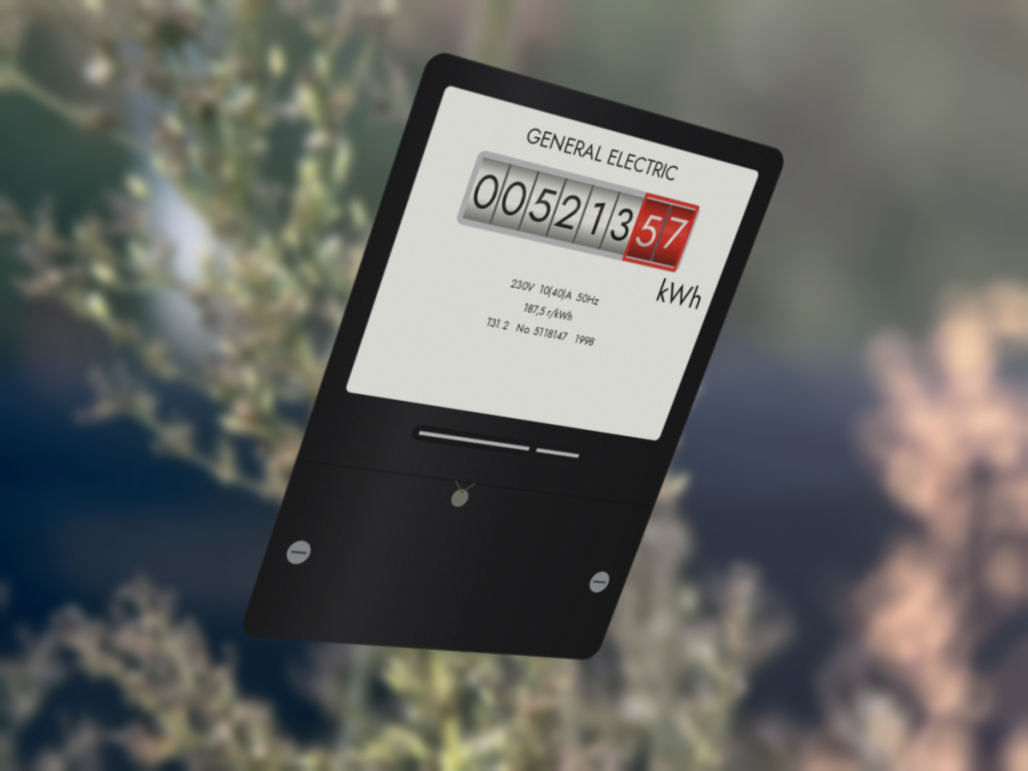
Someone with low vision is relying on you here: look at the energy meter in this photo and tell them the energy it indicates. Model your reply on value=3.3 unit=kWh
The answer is value=5213.57 unit=kWh
